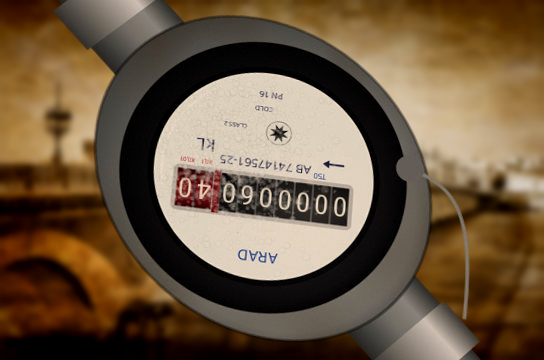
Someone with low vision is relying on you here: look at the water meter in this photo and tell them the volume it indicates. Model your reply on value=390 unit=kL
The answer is value=60.40 unit=kL
